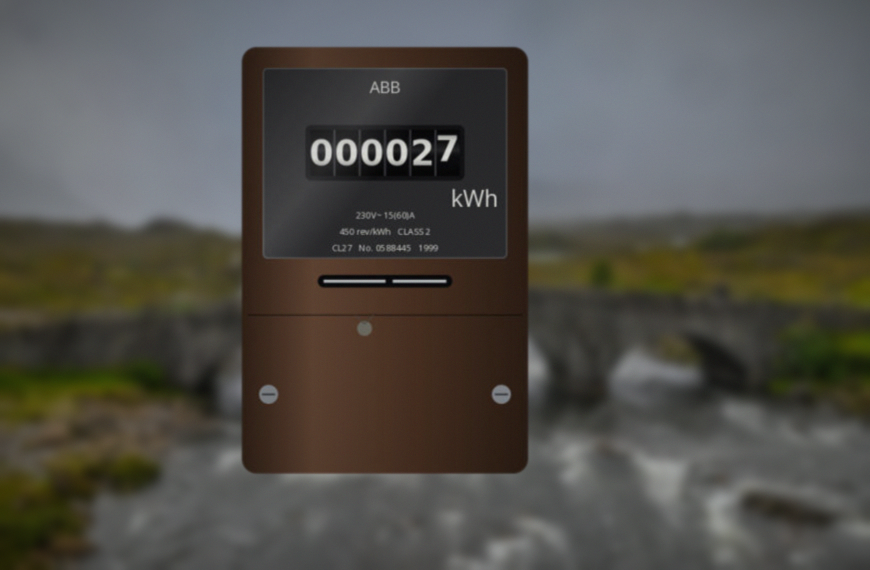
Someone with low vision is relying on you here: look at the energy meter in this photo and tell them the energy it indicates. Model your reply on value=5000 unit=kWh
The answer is value=27 unit=kWh
